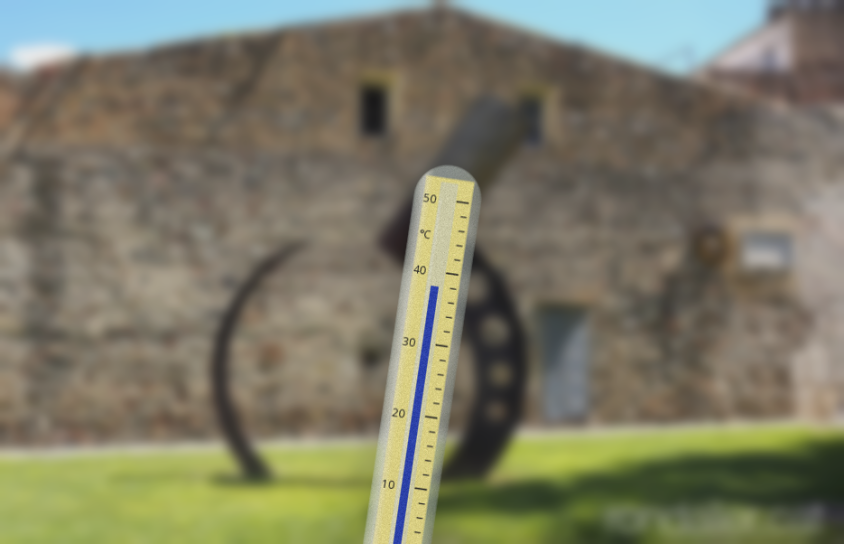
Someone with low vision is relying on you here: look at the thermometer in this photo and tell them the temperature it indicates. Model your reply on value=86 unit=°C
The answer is value=38 unit=°C
